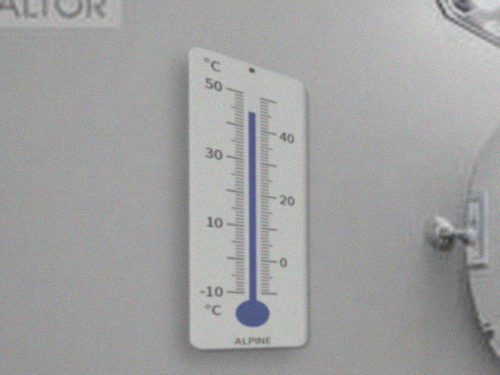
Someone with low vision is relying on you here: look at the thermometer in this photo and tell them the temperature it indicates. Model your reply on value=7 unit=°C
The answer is value=45 unit=°C
